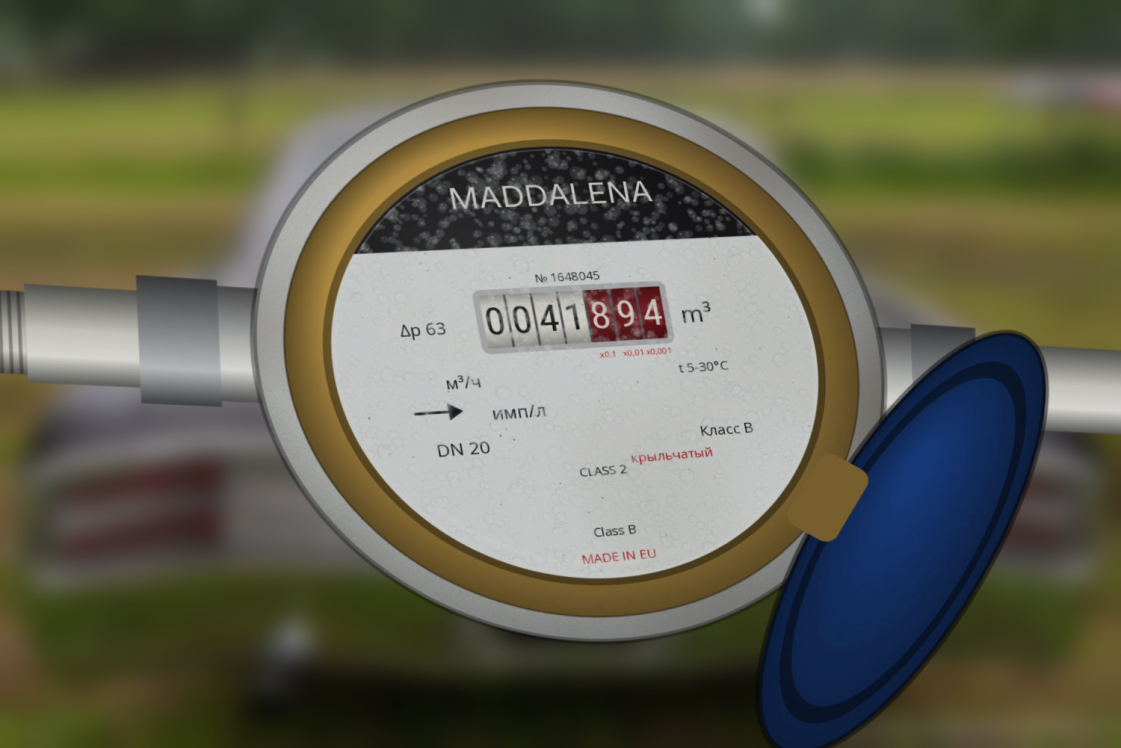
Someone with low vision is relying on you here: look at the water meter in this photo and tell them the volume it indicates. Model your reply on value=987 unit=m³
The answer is value=41.894 unit=m³
